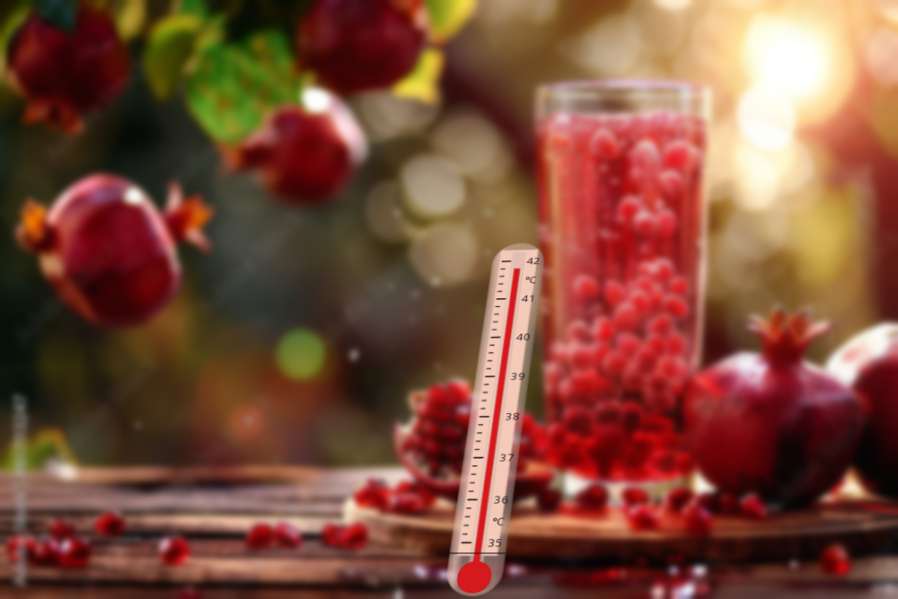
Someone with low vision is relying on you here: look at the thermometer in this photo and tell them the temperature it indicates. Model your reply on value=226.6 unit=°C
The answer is value=41.8 unit=°C
